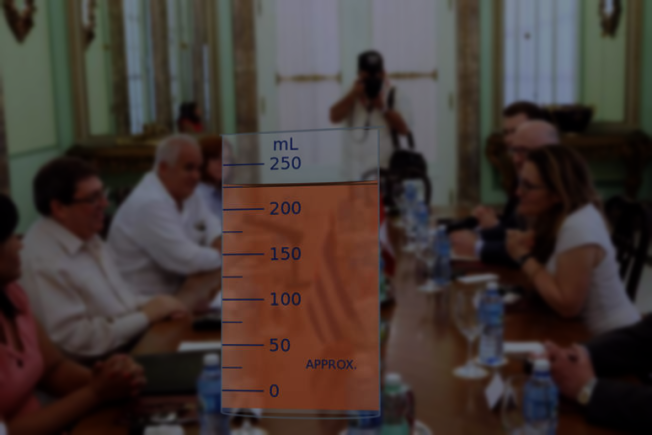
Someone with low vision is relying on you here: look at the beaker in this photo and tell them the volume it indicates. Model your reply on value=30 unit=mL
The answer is value=225 unit=mL
